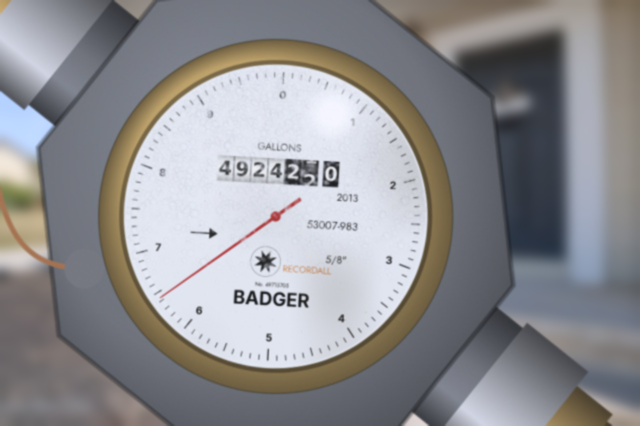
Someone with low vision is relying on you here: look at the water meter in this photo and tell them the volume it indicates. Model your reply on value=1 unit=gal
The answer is value=4924216.4 unit=gal
